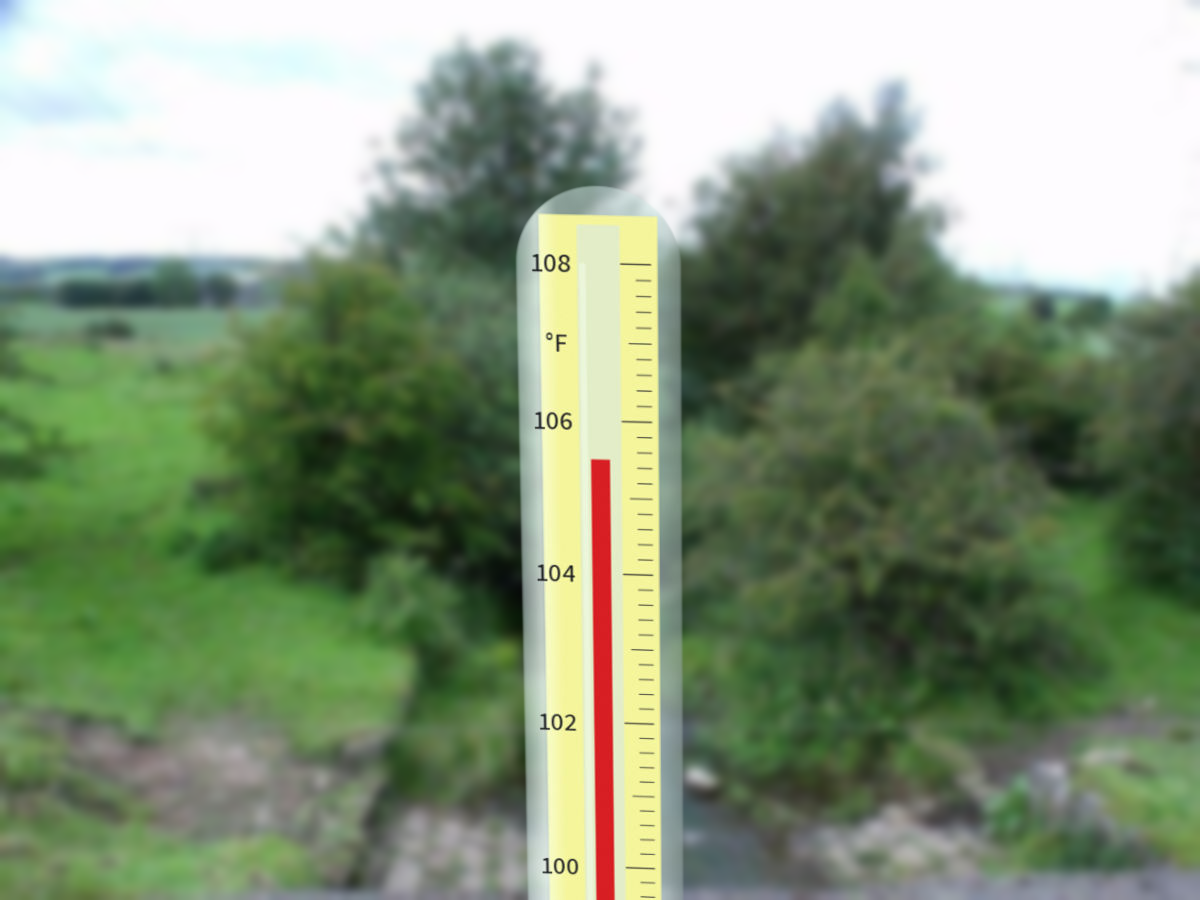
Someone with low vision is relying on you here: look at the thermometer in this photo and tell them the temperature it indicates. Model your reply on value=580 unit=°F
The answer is value=105.5 unit=°F
